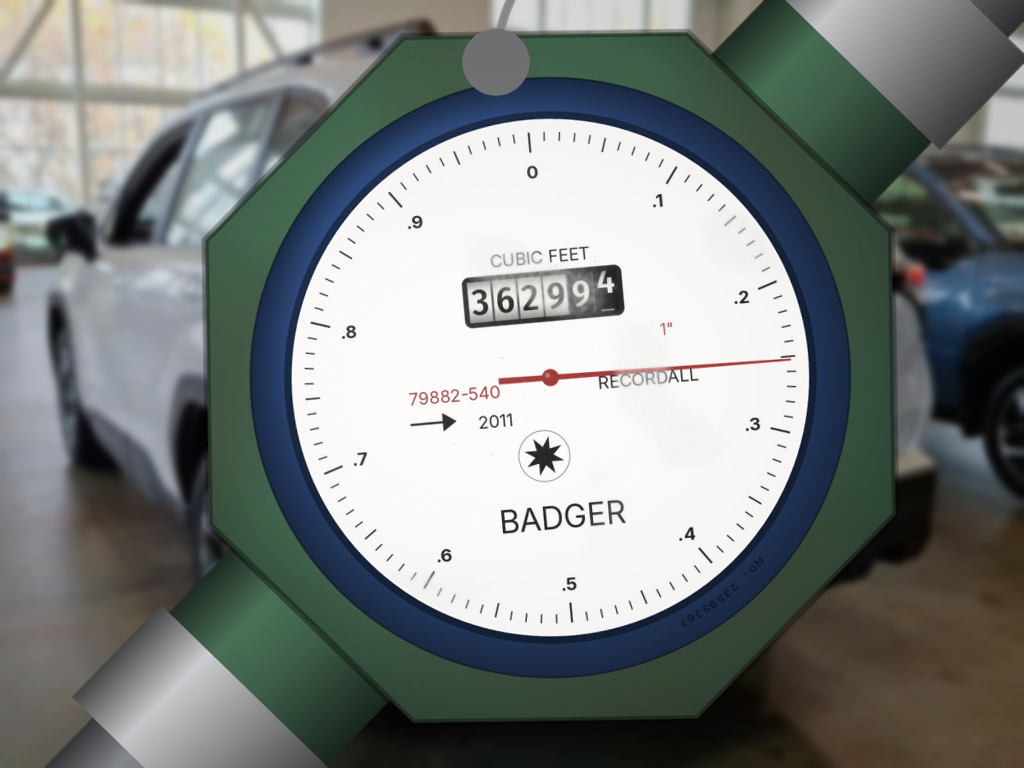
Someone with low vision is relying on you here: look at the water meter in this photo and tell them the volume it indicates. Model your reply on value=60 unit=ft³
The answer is value=362994.25 unit=ft³
